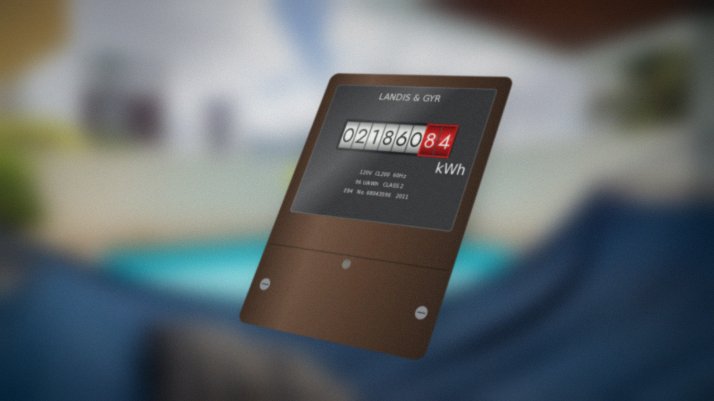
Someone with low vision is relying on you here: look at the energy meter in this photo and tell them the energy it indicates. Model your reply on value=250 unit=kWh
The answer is value=21860.84 unit=kWh
